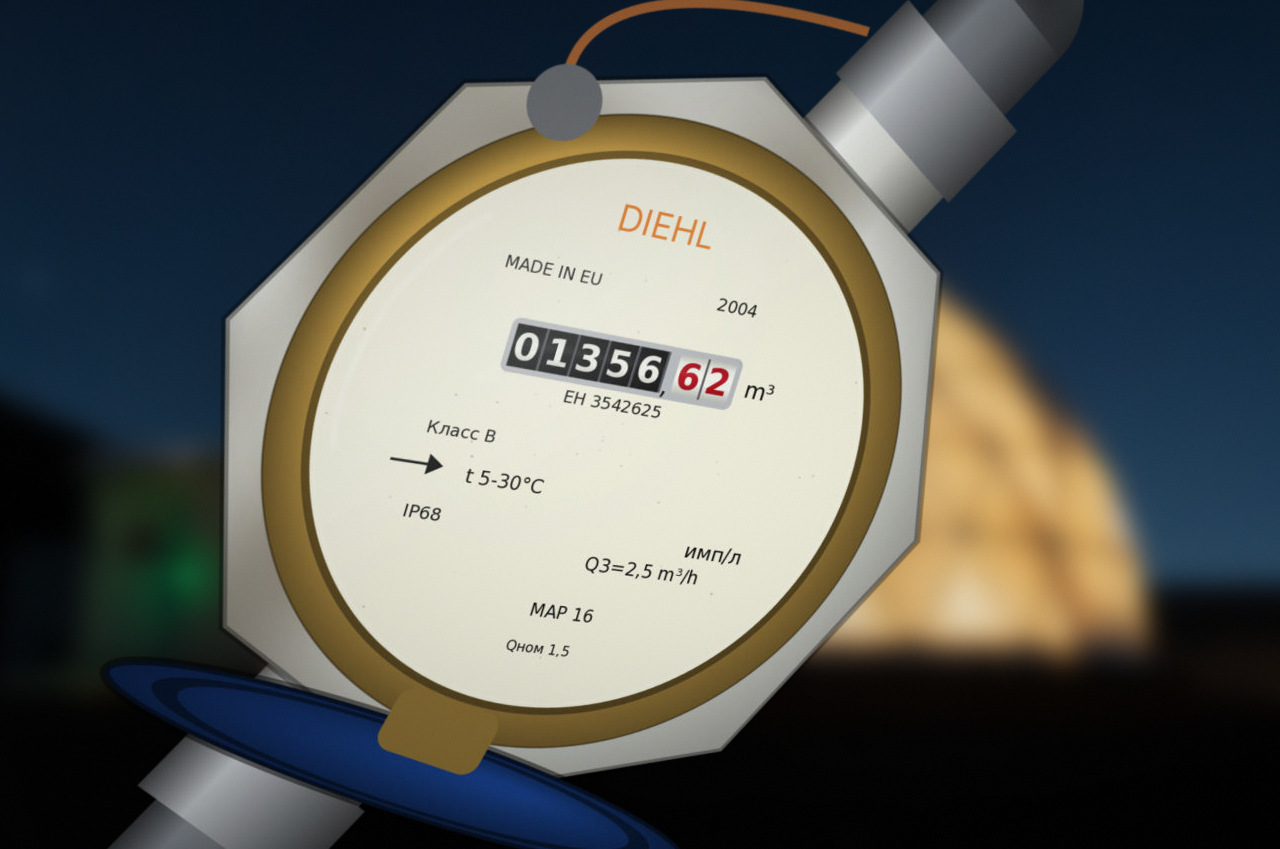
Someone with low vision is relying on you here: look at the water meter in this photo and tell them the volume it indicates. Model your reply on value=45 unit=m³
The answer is value=1356.62 unit=m³
